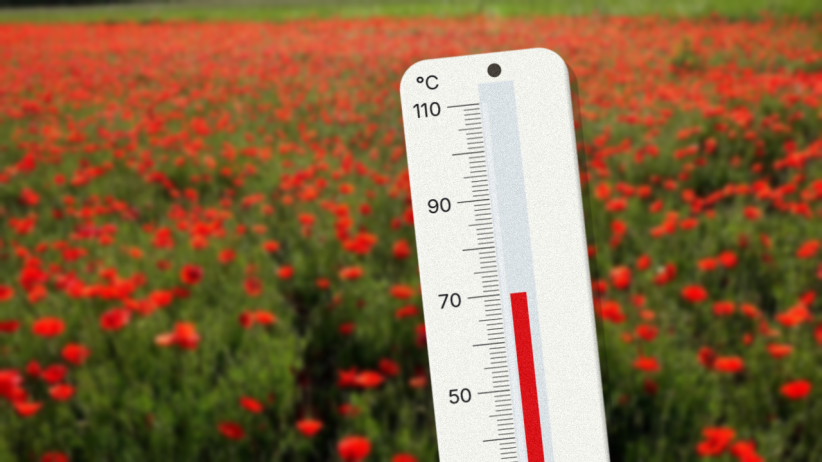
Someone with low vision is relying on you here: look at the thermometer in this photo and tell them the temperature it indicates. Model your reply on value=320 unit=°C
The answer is value=70 unit=°C
